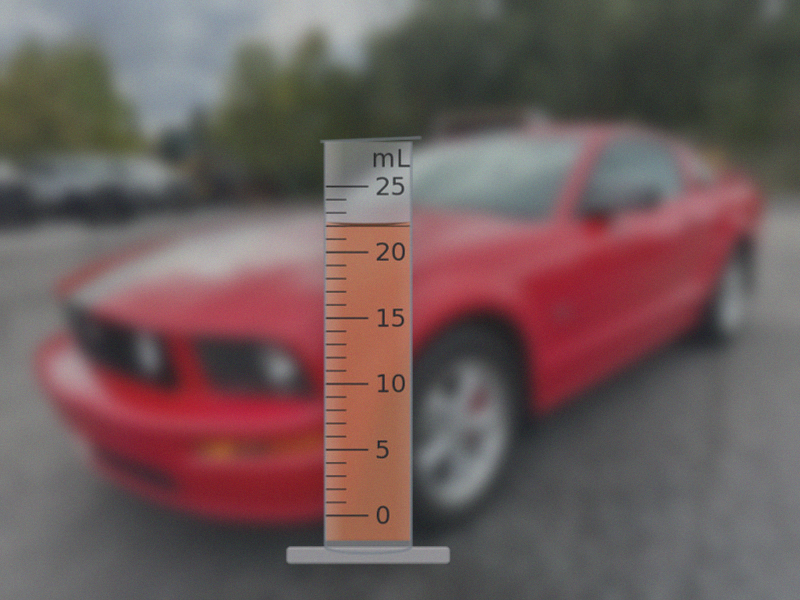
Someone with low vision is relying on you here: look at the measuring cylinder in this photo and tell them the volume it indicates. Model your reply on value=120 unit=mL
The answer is value=22 unit=mL
